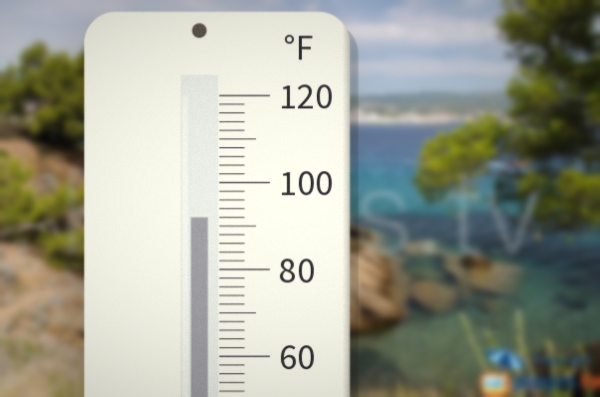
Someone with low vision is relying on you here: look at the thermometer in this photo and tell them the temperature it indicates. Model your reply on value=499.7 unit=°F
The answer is value=92 unit=°F
